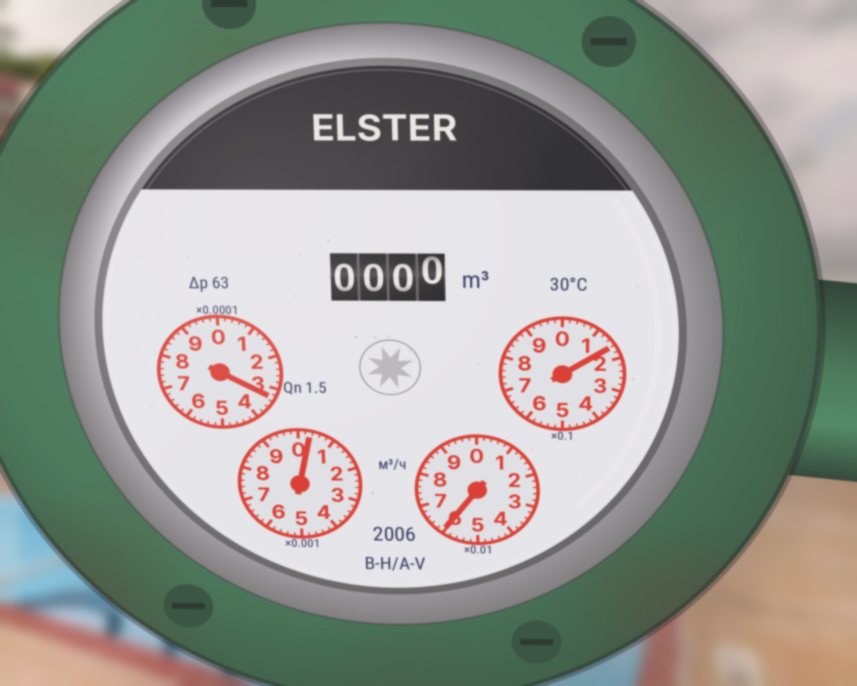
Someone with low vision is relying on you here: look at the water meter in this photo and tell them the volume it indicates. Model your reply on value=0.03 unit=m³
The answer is value=0.1603 unit=m³
